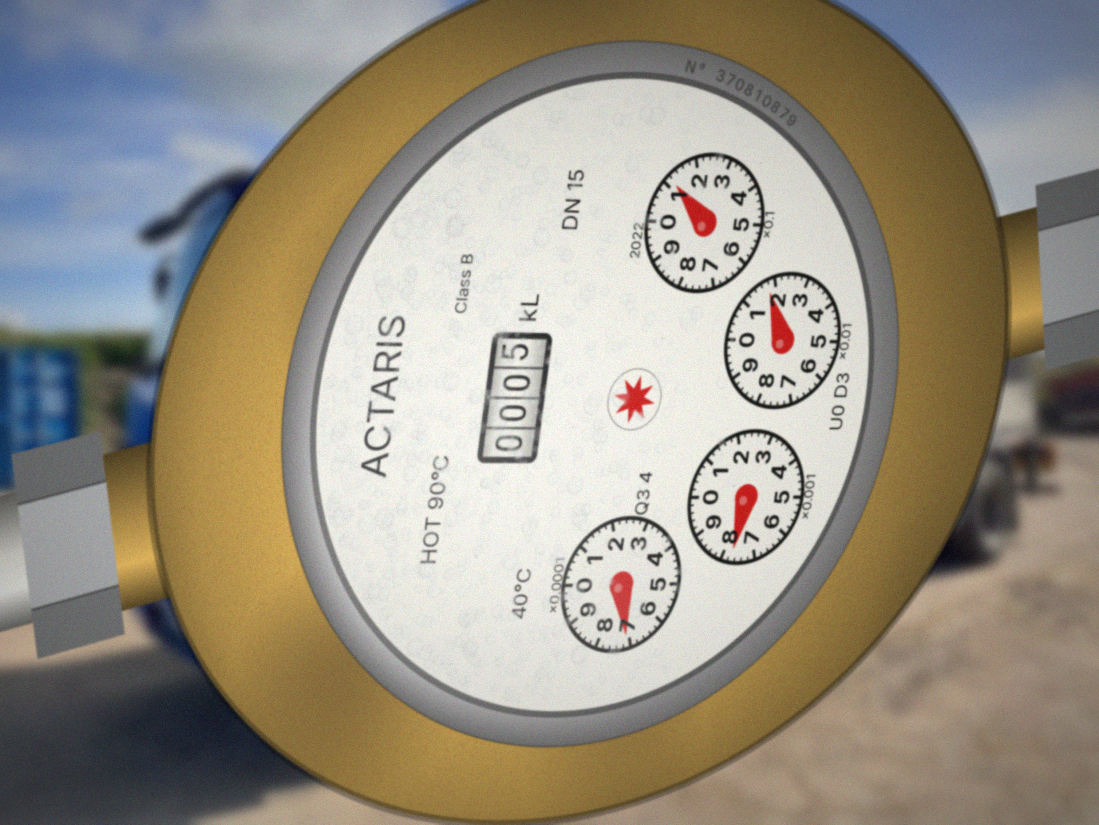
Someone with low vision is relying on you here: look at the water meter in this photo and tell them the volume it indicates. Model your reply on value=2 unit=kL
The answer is value=5.1177 unit=kL
